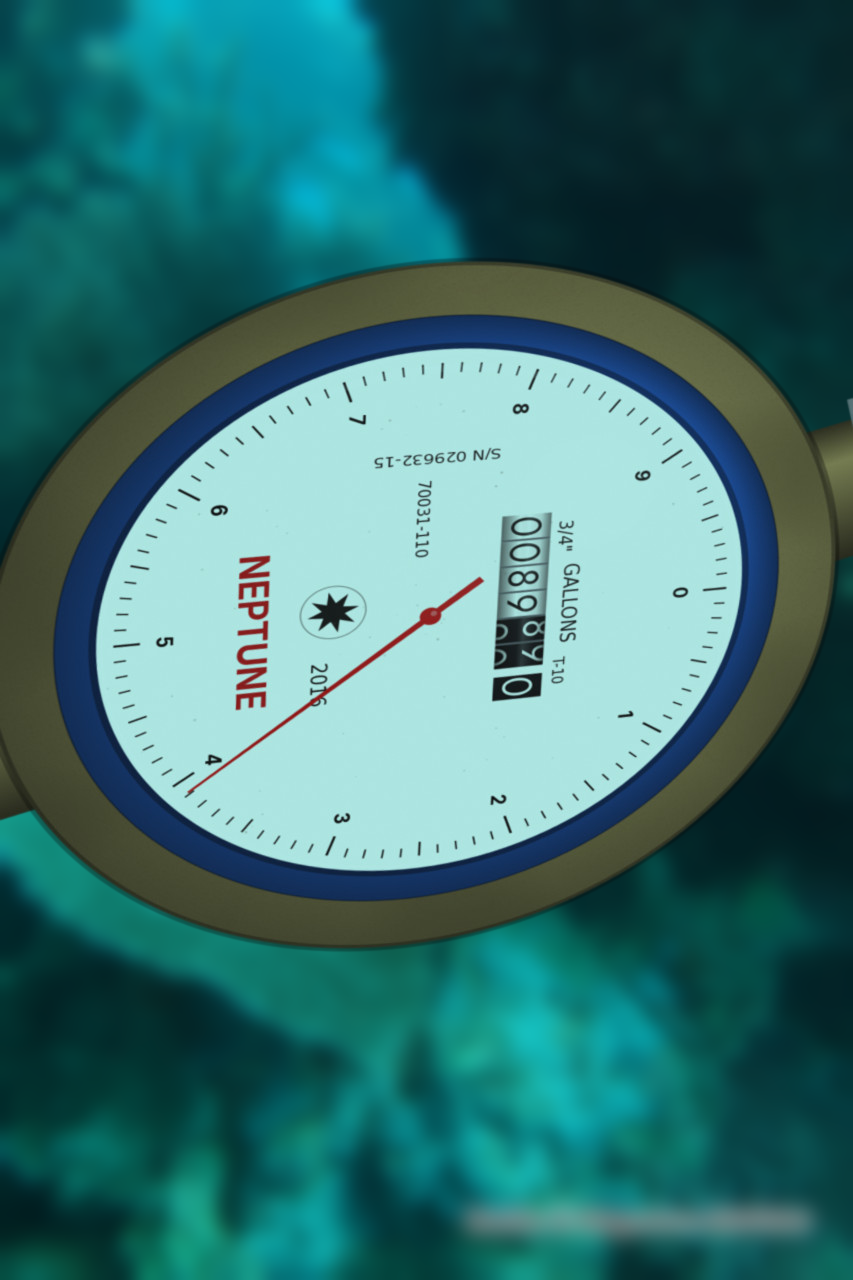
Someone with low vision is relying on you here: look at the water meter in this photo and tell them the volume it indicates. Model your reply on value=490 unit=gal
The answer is value=89893.9 unit=gal
